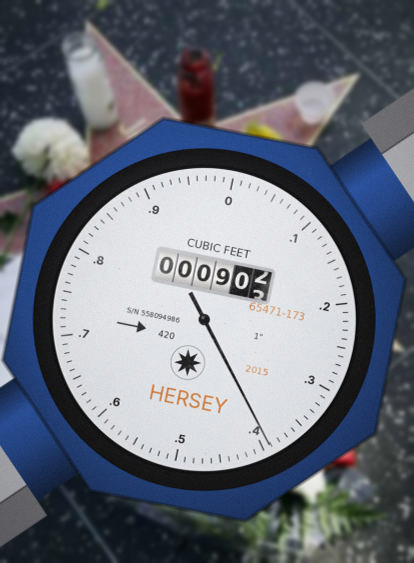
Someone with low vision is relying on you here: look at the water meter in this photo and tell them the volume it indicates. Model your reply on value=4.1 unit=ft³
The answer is value=902.39 unit=ft³
